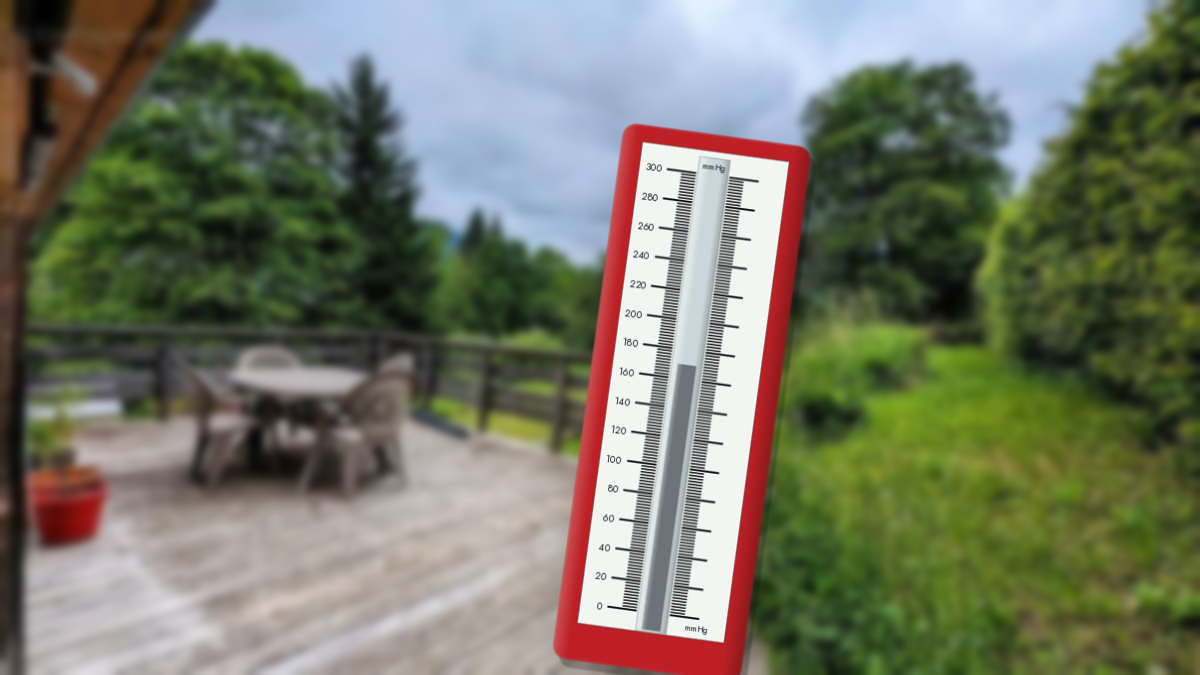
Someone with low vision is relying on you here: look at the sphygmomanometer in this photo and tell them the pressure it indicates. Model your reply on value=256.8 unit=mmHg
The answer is value=170 unit=mmHg
